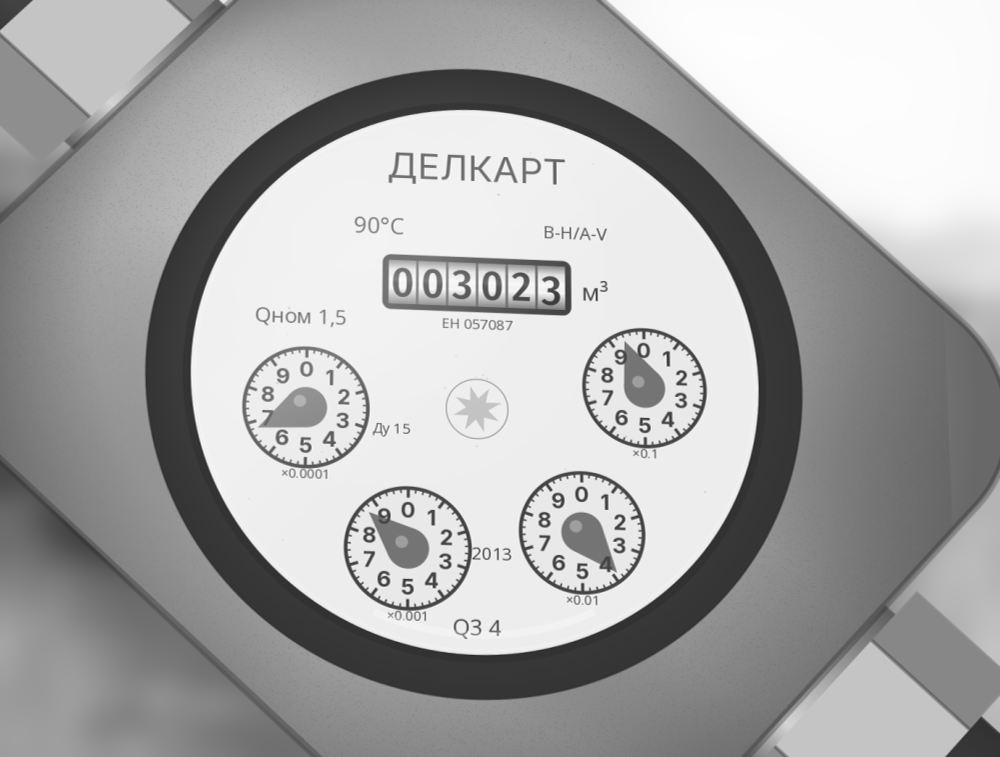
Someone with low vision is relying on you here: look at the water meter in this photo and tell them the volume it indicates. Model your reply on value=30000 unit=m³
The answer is value=3022.9386 unit=m³
